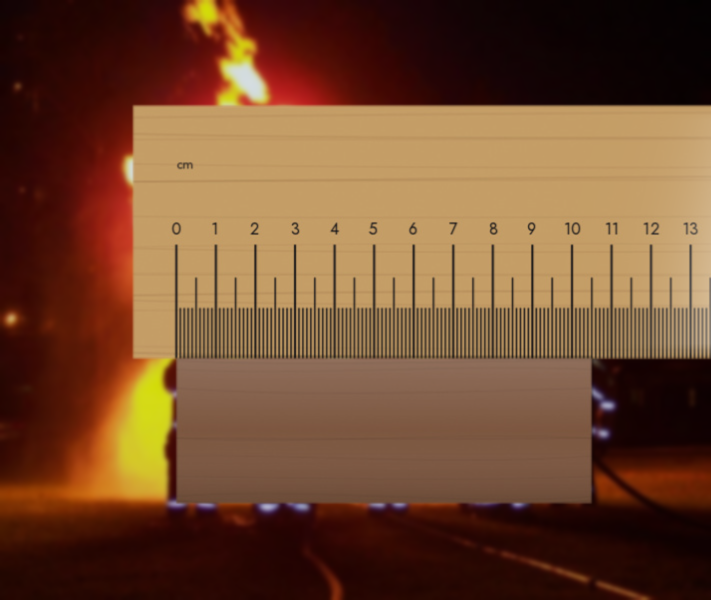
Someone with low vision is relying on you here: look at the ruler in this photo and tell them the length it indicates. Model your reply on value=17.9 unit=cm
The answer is value=10.5 unit=cm
